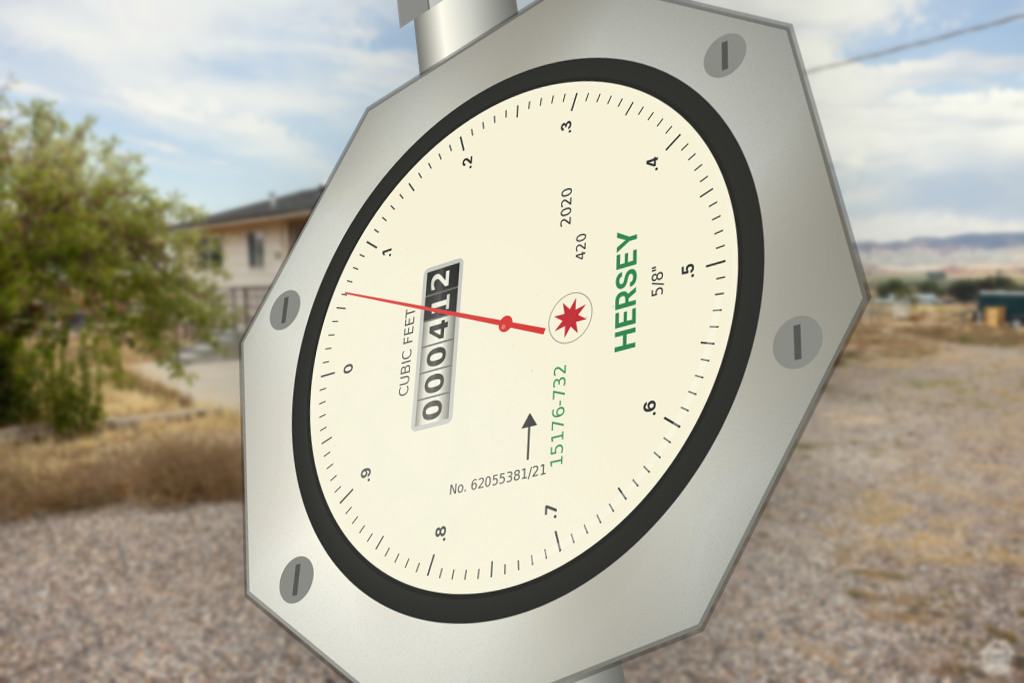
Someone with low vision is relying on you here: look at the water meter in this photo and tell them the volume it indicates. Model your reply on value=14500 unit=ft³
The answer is value=412.06 unit=ft³
